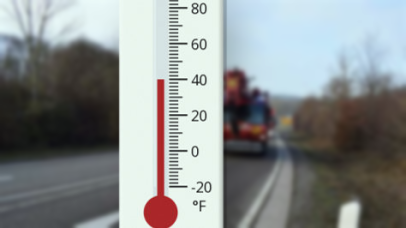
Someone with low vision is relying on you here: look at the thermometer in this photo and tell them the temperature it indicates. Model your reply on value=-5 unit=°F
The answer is value=40 unit=°F
